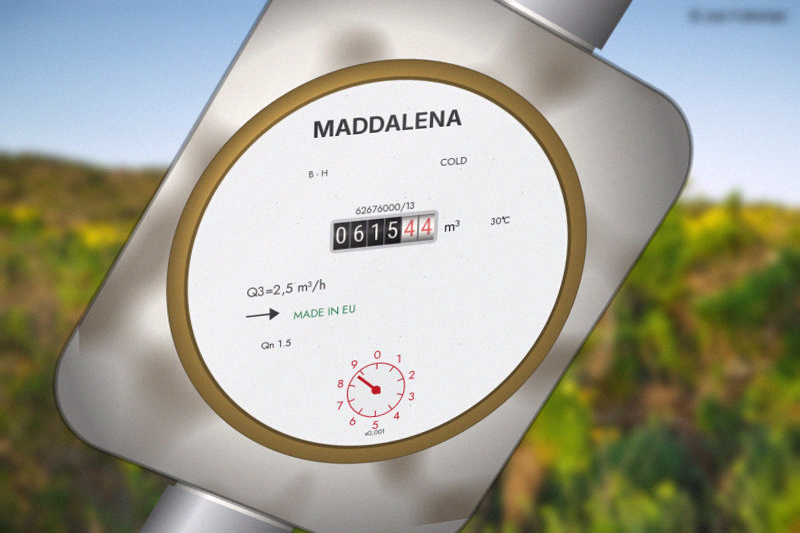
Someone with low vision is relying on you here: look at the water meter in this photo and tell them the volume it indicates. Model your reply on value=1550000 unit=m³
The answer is value=615.448 unit=m³
